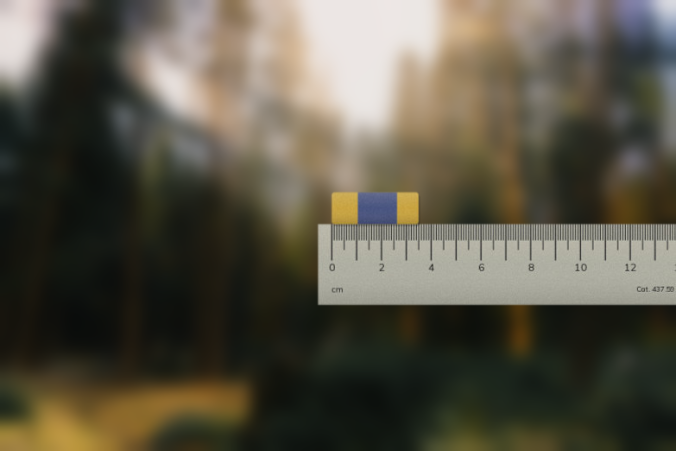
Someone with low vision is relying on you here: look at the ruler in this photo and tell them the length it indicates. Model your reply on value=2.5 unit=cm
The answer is value=3.5 unit=cm
